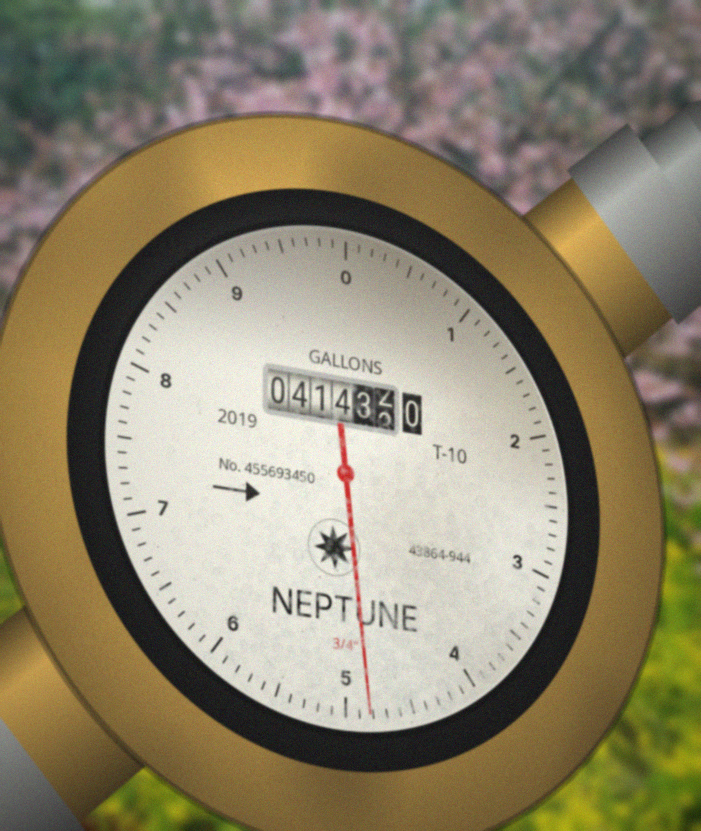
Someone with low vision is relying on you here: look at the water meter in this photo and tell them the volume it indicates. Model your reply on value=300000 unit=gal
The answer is value=414324.8 unit=gal
